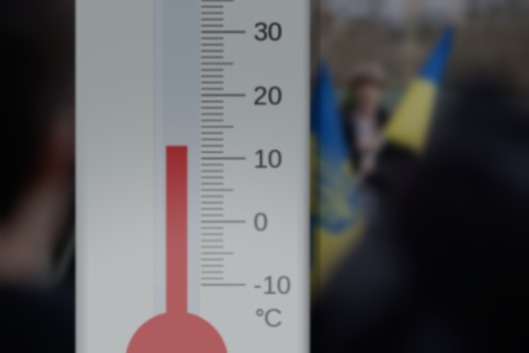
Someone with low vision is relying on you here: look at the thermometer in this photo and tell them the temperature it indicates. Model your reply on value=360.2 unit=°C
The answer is value=12 unit=°C
